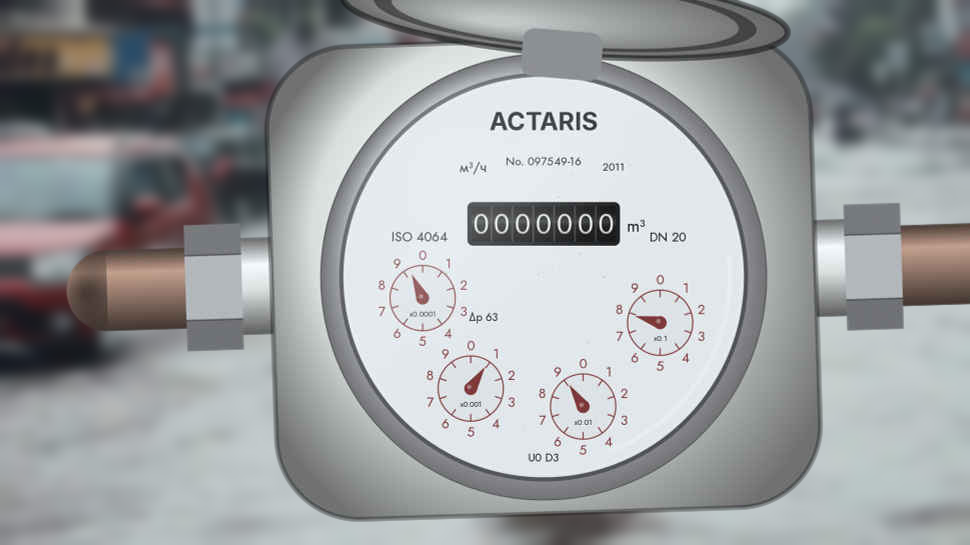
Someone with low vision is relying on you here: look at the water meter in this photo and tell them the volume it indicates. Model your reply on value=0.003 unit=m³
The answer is value=0.7909 unit=m³
